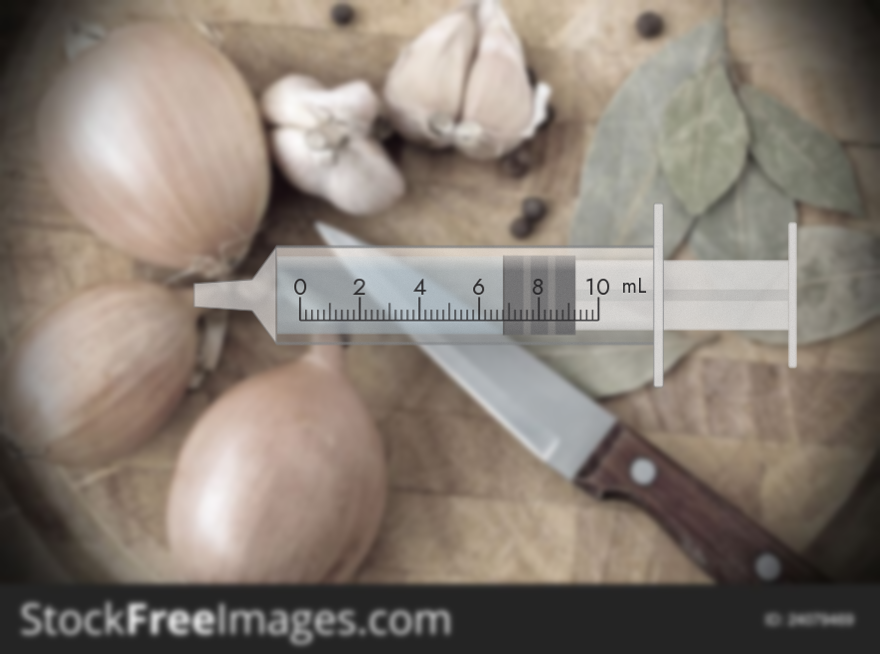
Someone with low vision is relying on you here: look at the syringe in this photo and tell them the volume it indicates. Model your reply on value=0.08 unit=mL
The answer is value=6.8 unit=mL
